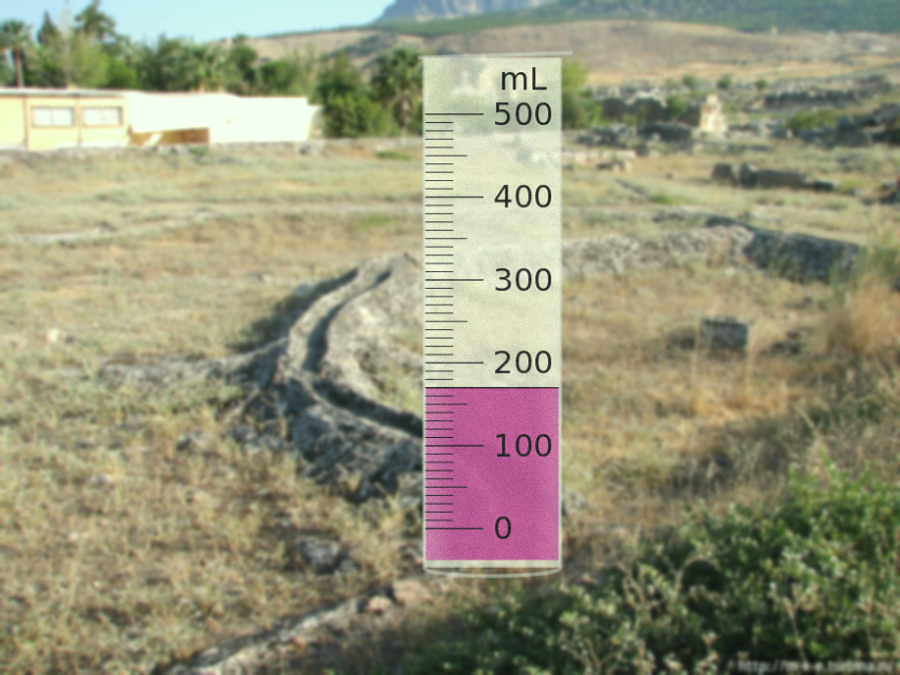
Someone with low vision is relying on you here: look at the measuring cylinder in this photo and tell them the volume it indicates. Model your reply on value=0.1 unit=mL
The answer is value=170 unit=mL
